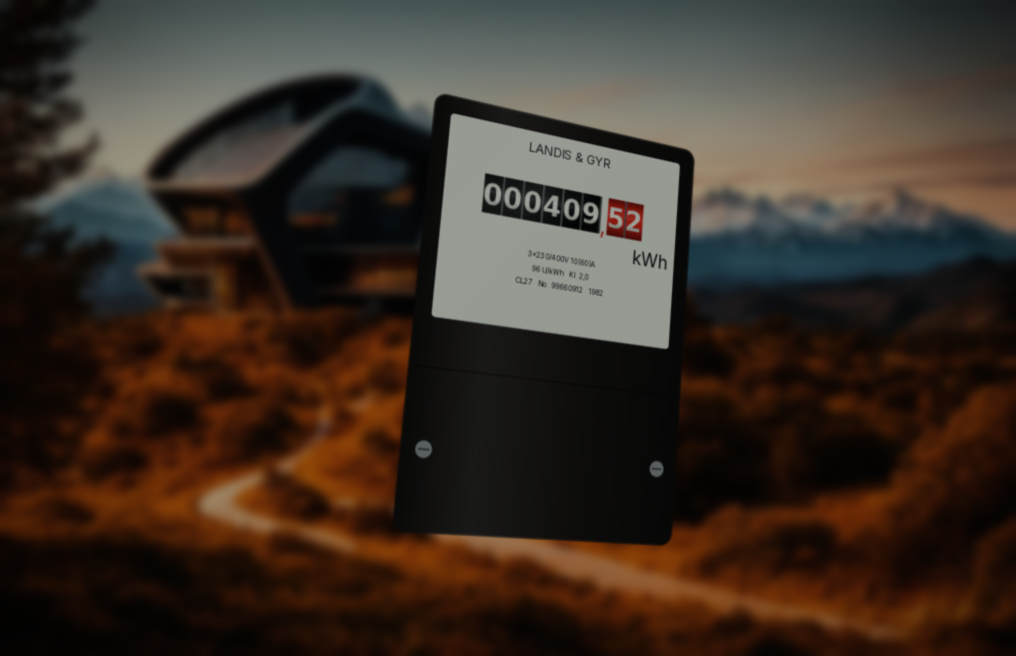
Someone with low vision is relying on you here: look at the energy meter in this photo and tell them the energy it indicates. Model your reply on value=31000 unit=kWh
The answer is value=409.52 unit=kWh
